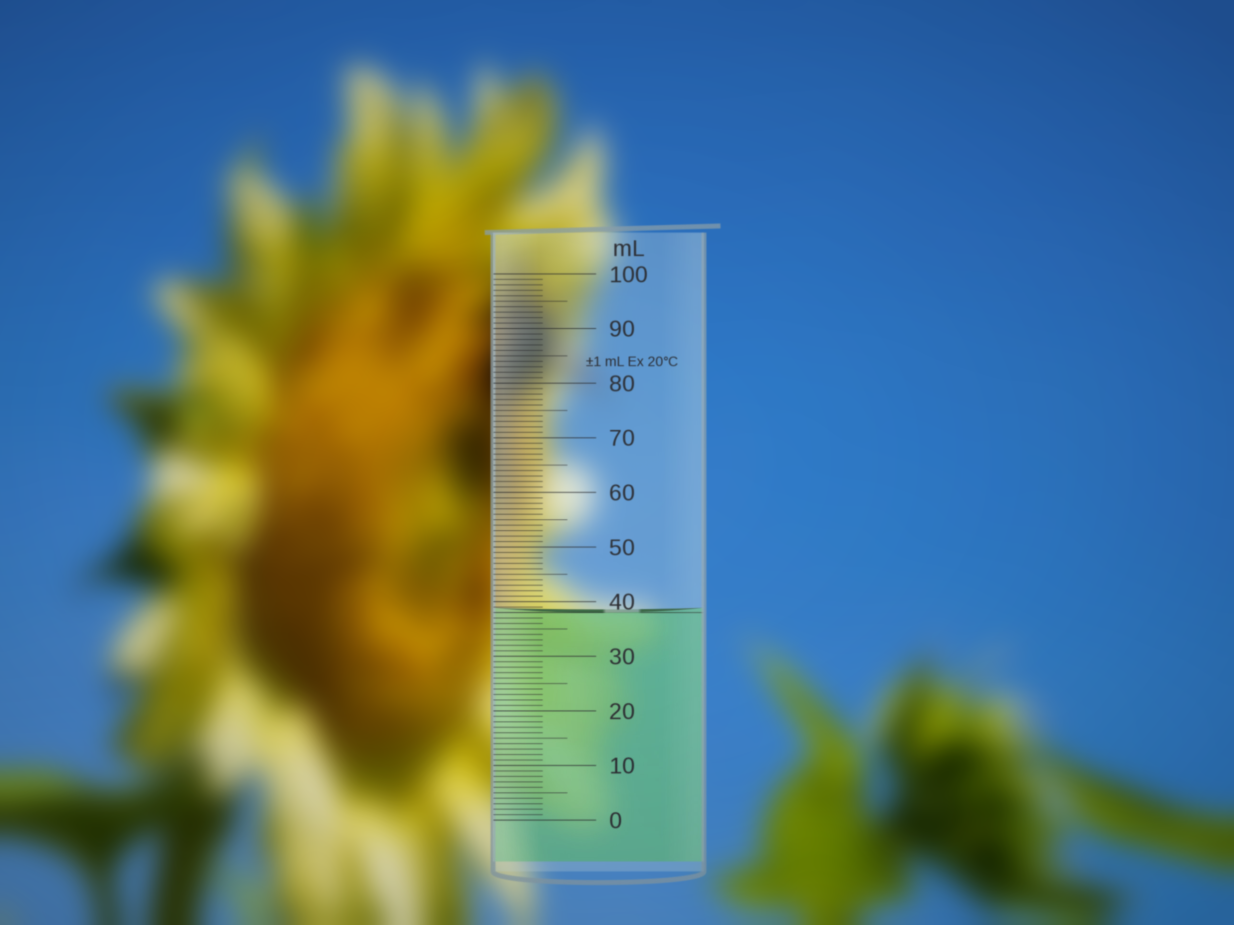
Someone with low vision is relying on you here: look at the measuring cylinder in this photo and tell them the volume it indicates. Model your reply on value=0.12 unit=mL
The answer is value=38 unit=mL
